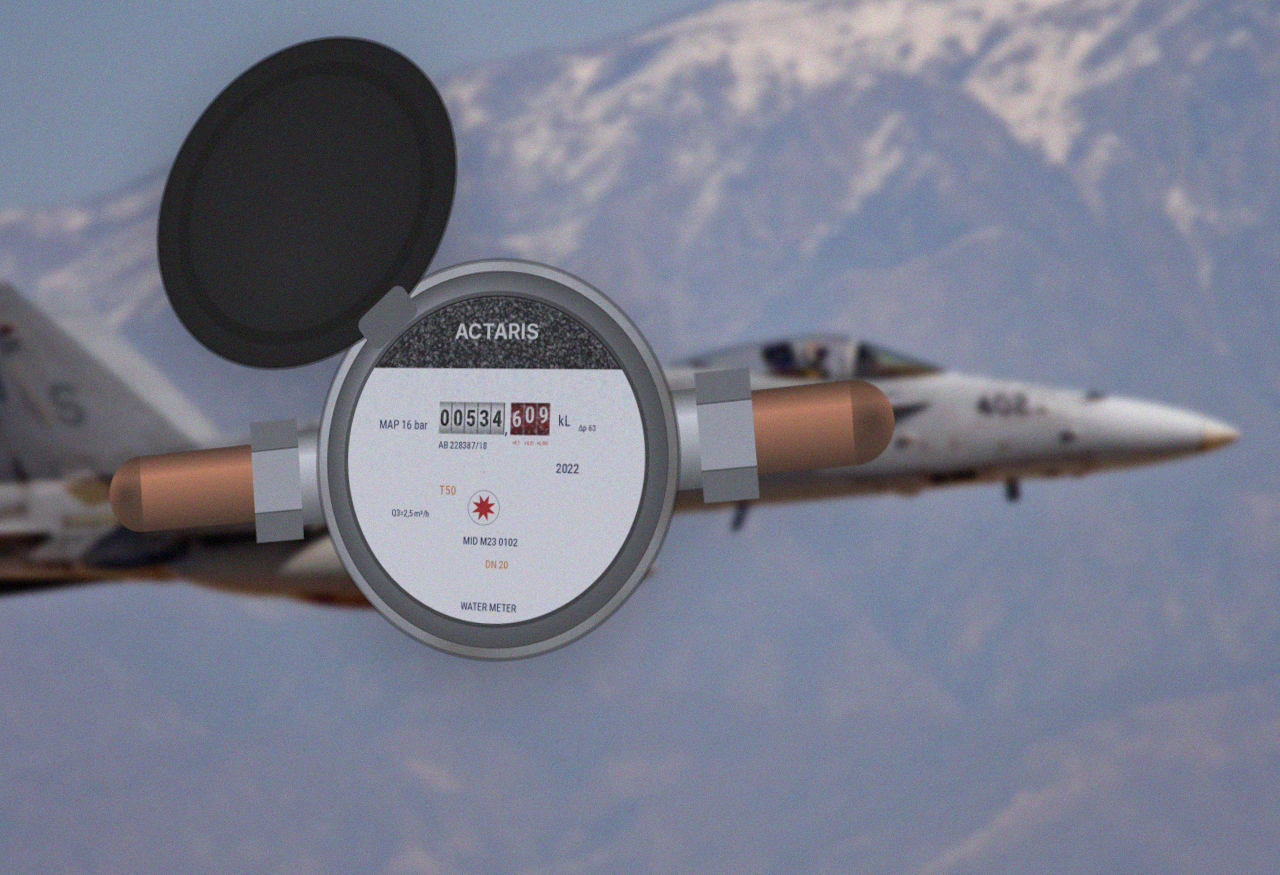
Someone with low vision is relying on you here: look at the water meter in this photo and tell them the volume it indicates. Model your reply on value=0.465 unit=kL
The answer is value=534.609 unit=kL
